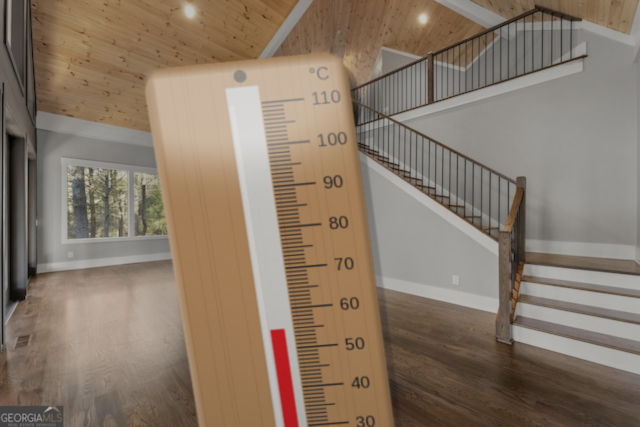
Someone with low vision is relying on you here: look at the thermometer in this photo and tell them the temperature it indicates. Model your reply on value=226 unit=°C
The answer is value=55 unit=°C
